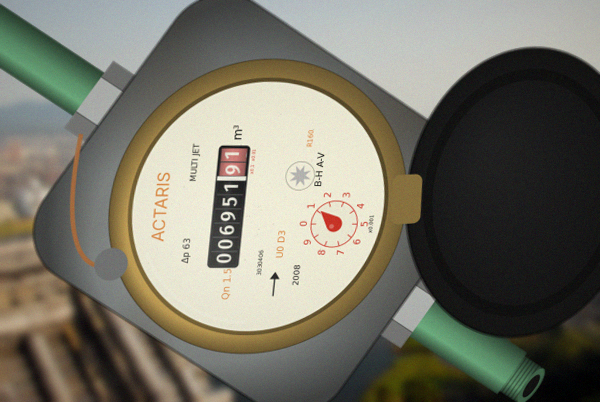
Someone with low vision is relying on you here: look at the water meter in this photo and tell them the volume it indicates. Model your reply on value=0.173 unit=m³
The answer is value=6951.911 unit=m³
